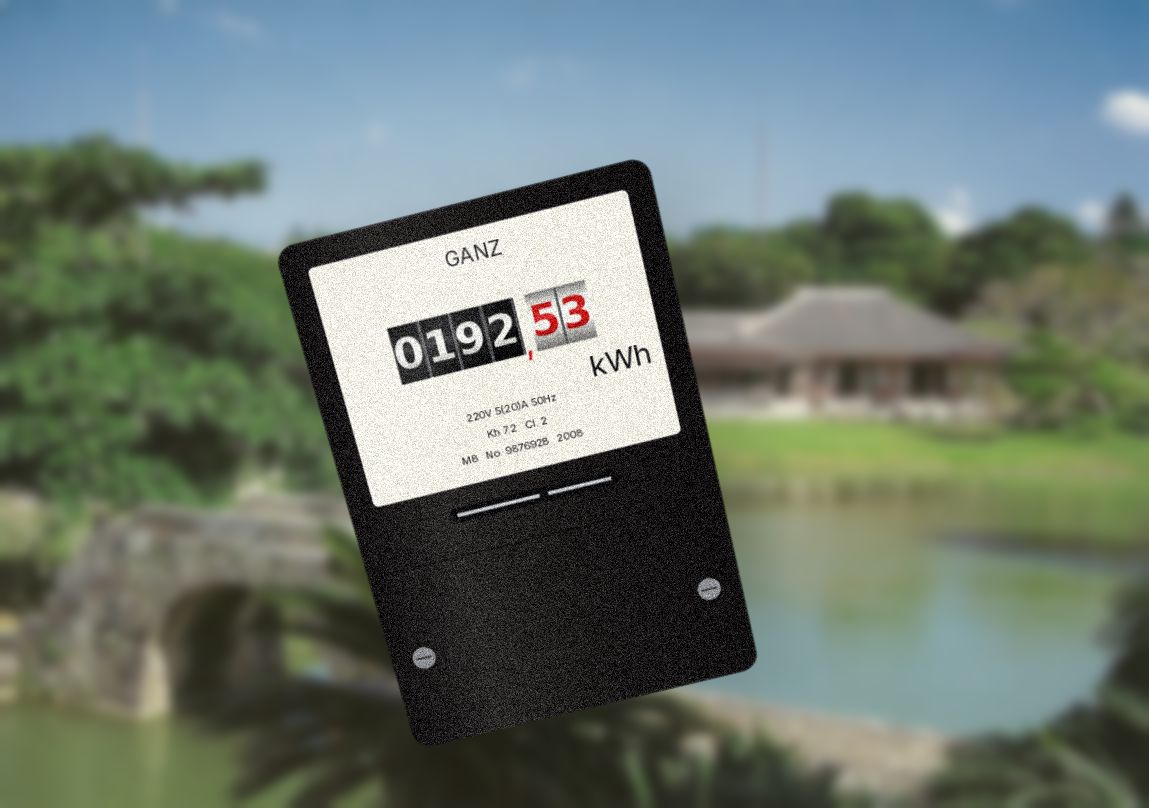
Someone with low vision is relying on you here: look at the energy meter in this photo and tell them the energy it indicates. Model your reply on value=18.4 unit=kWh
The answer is value=192.53 unit=kWh
